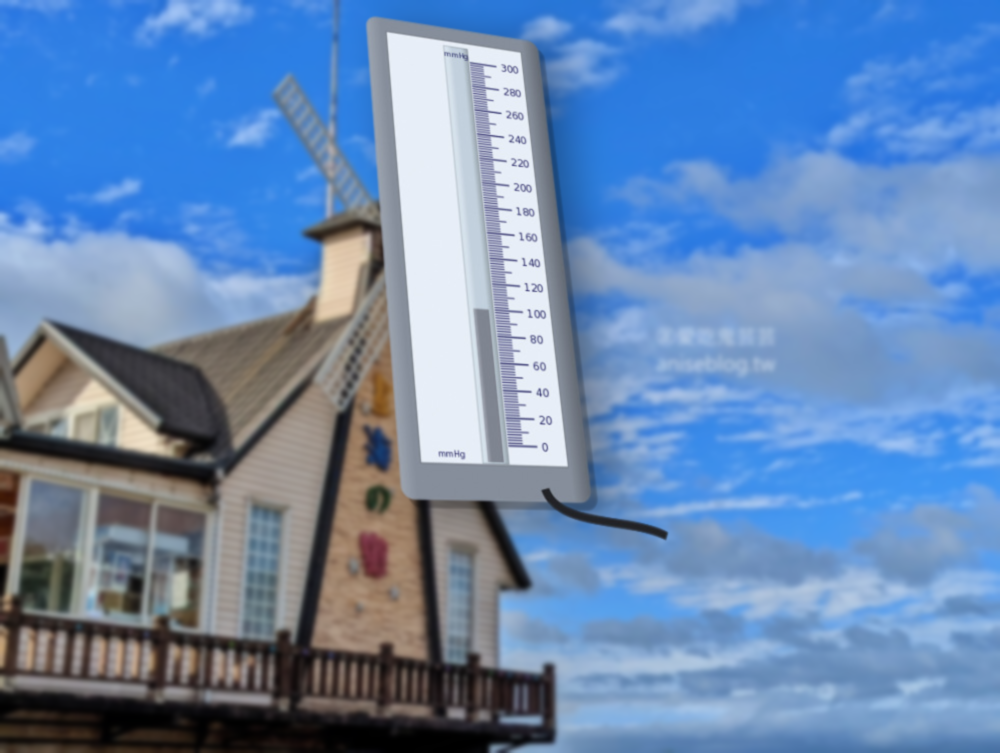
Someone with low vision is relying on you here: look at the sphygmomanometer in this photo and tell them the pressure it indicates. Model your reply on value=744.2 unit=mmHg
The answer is value=100 unit=mmHg
